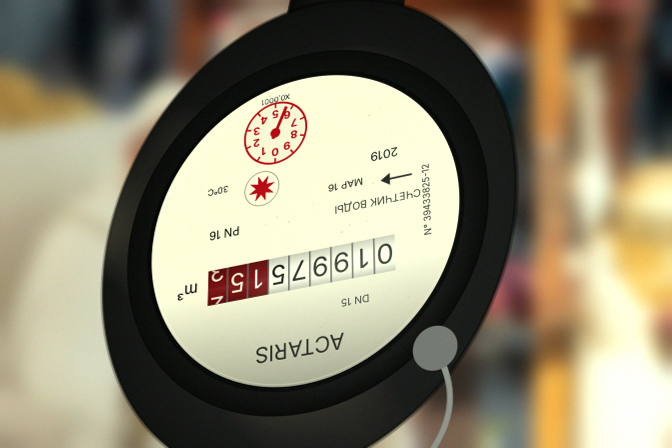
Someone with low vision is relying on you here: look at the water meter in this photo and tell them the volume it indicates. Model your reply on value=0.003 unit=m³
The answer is value=19975.1525 unit=m³
